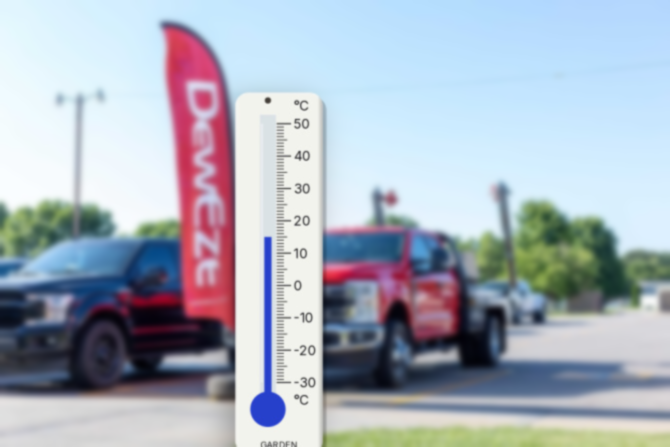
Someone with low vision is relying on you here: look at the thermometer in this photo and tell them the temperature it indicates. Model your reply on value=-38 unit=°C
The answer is value=15 unit=°C
